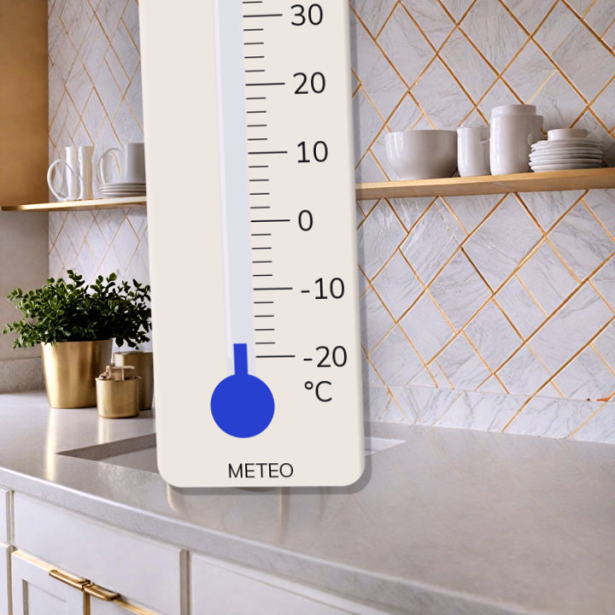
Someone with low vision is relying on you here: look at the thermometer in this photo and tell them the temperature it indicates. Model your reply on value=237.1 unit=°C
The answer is value=-18 unit=°C
